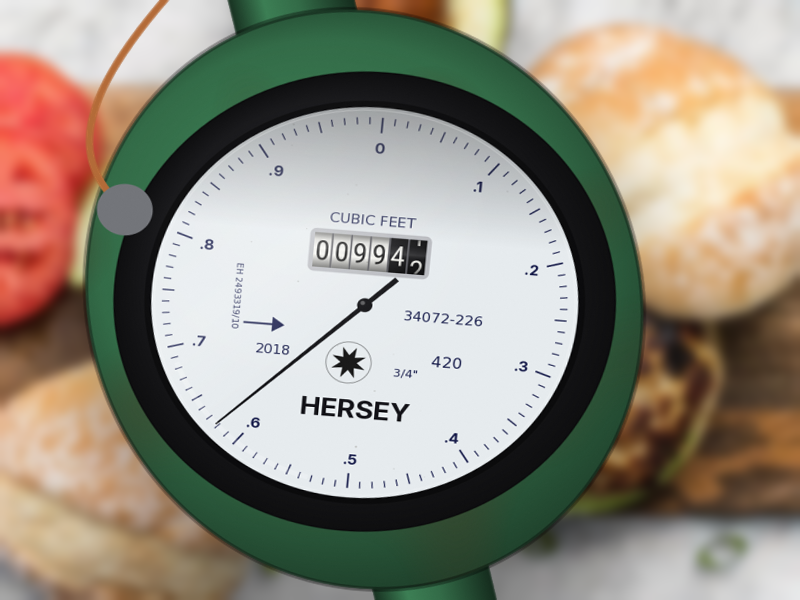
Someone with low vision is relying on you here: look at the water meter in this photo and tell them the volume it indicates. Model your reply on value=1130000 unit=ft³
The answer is value=9941.62 unit=ft³
